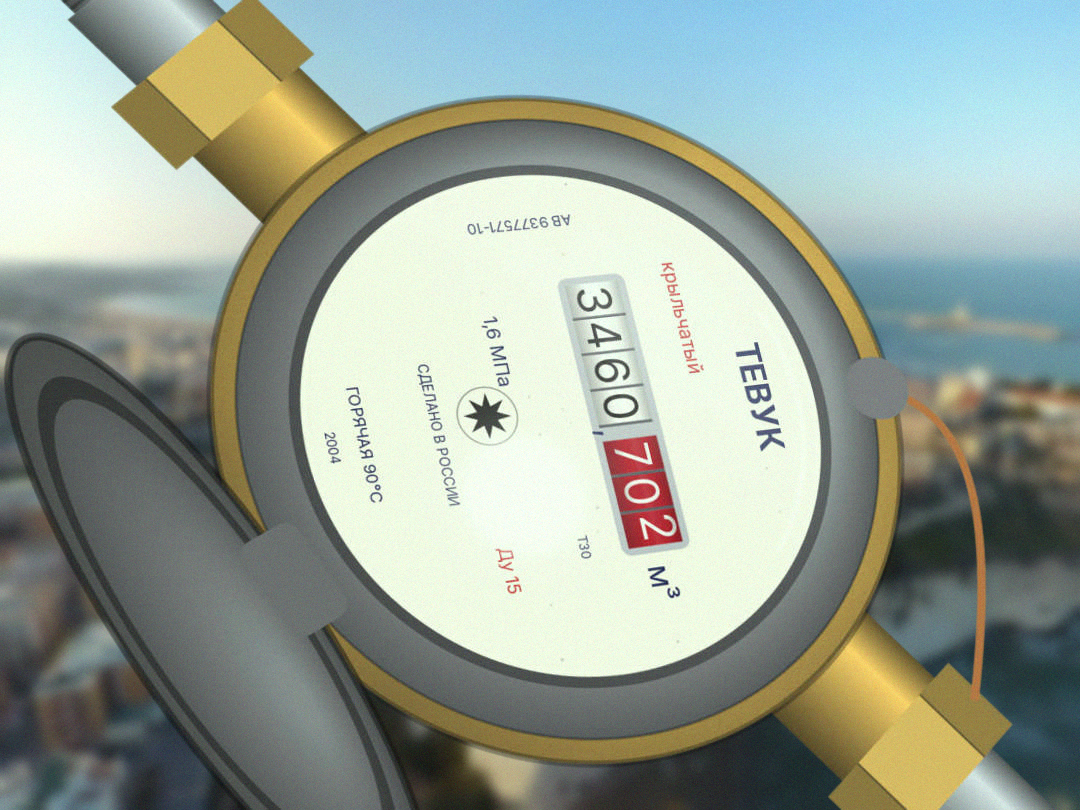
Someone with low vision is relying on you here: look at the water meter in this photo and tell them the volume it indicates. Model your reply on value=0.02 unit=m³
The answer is value=3460.702 unit=m³
